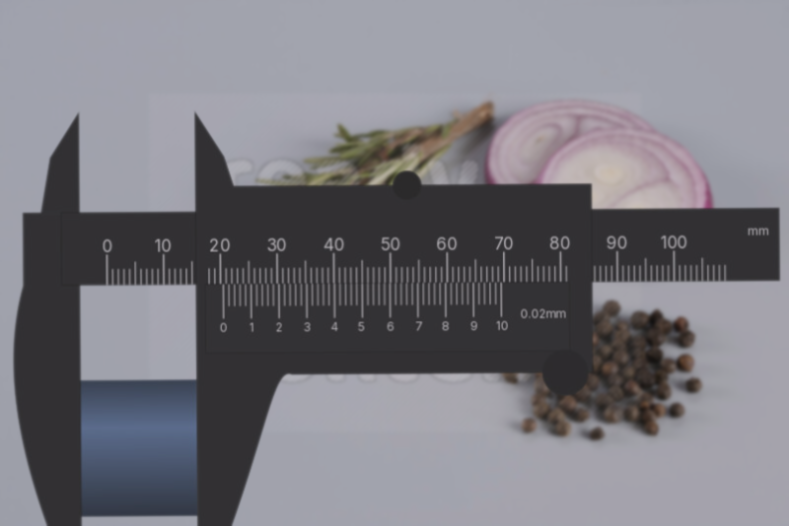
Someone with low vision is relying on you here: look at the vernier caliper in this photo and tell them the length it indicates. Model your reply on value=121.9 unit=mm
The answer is value=20.5 unit=mm
